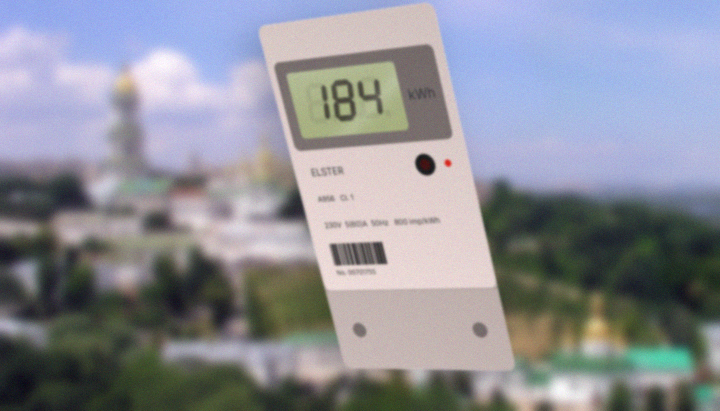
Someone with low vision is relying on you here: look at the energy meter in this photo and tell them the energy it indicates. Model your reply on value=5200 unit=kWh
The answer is value=184 unit=kWh
